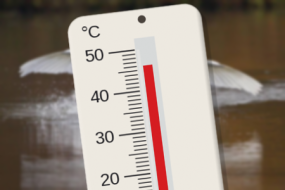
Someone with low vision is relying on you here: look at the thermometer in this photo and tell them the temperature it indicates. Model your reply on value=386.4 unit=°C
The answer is value=46 unit=°C
